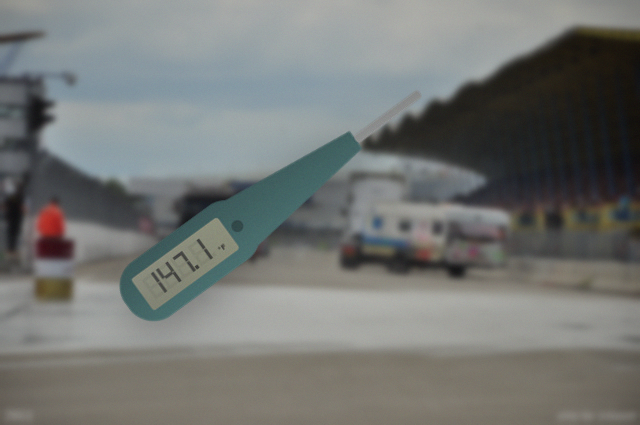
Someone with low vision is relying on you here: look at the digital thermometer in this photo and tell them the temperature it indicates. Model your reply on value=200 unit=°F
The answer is value=147.1 unit=°F
